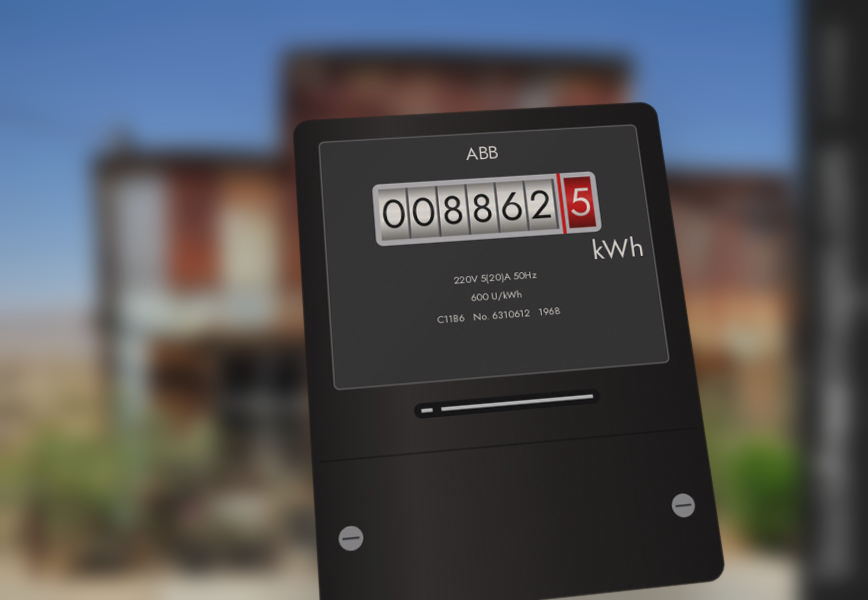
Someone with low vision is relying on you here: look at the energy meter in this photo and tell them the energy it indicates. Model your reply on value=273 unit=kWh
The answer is value=8862.5 unit=kWh
